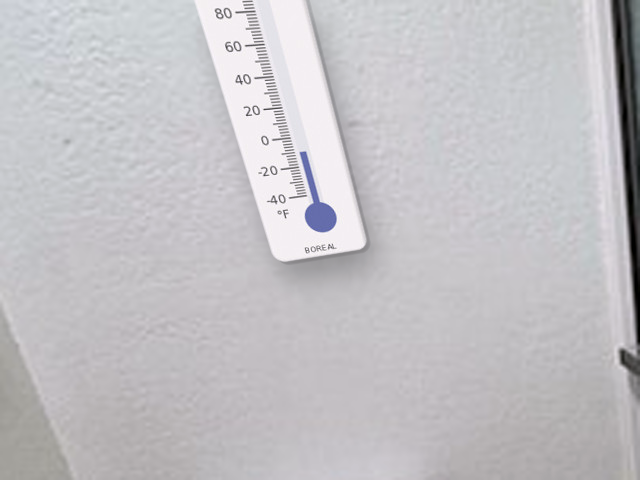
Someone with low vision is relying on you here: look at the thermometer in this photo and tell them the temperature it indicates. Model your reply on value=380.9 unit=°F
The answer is value=-10 unit=°F
